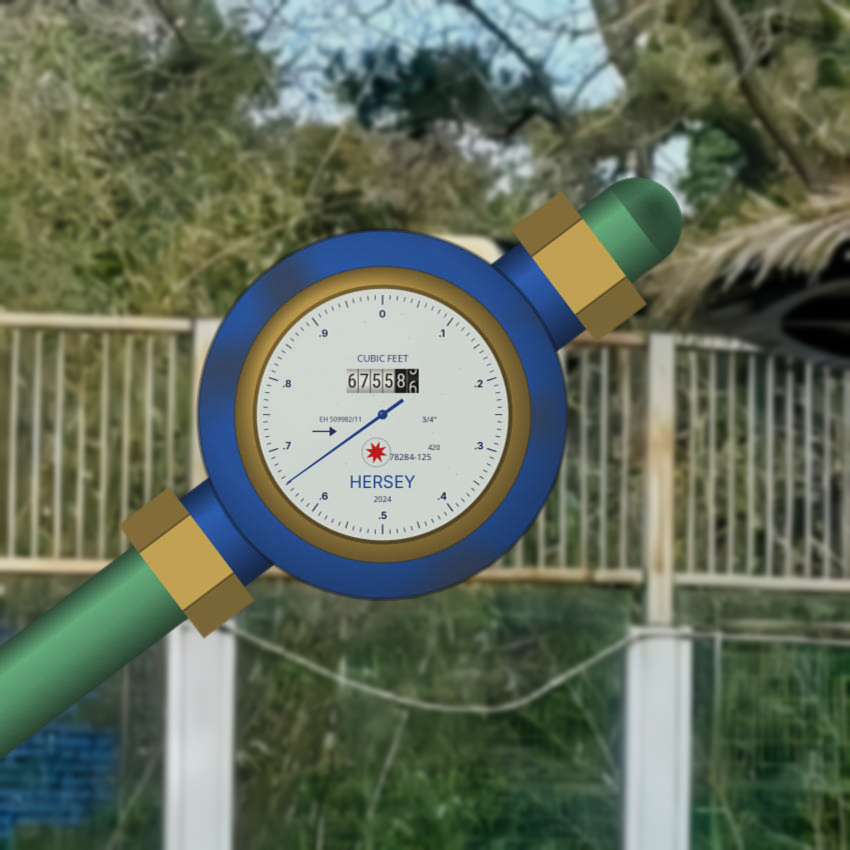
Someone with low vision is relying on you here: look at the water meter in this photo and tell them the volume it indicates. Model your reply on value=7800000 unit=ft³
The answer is value=675585.65 unit=ft³
